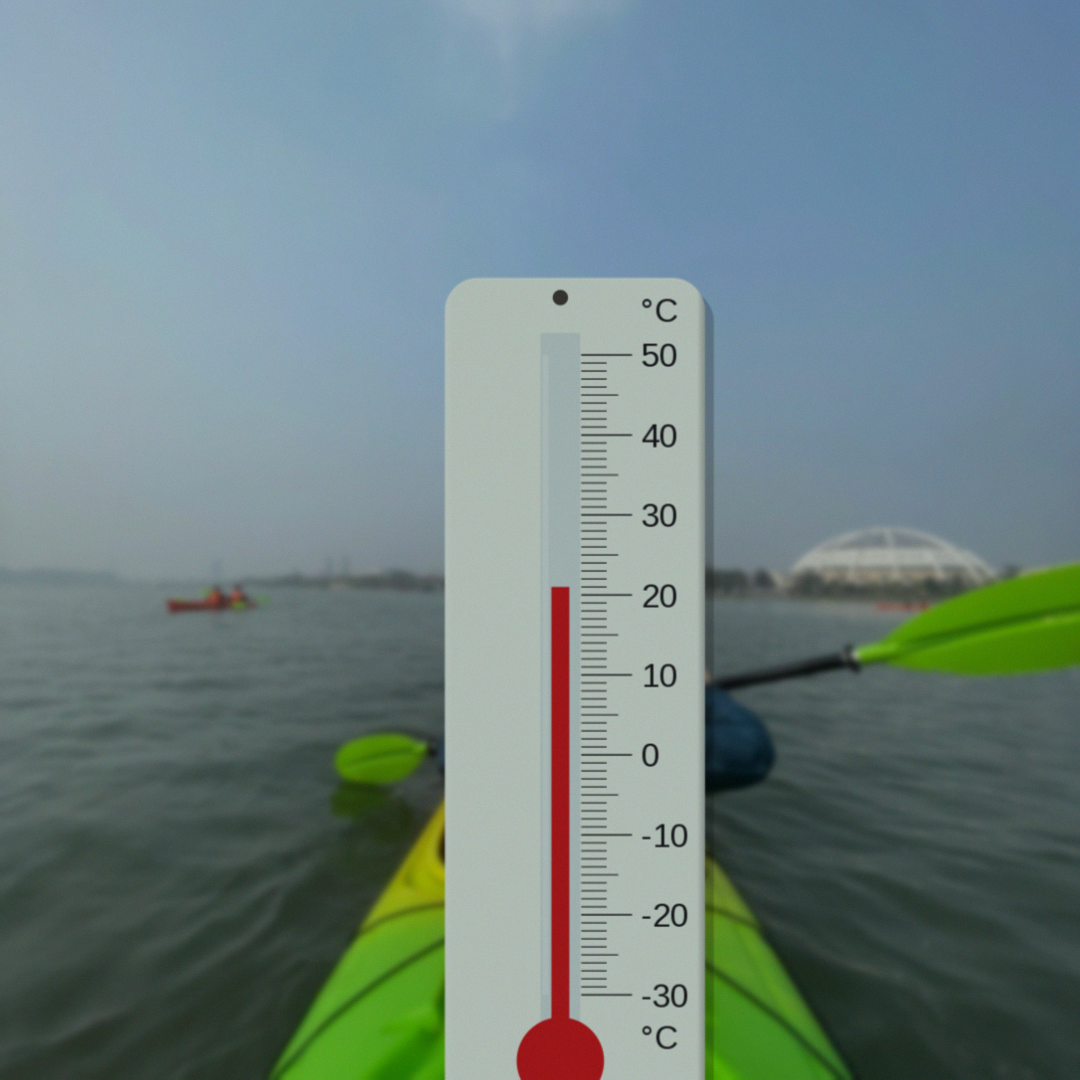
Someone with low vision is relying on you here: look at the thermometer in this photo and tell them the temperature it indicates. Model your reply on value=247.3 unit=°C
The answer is value=21 unit=°C
